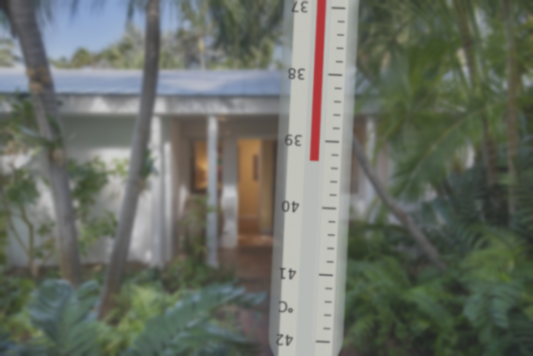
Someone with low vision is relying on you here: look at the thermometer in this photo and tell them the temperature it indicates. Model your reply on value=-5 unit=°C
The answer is value=39.3 unit=°C
